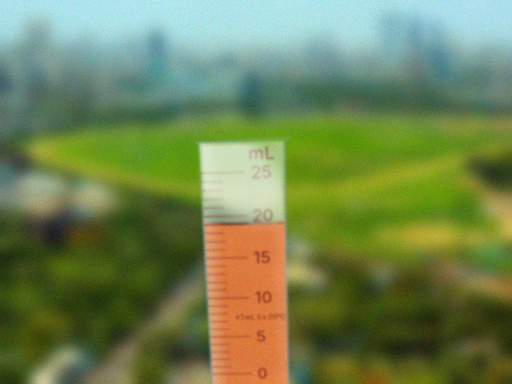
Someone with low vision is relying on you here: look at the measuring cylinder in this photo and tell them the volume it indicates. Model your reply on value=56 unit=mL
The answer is value=19 unit=mL
